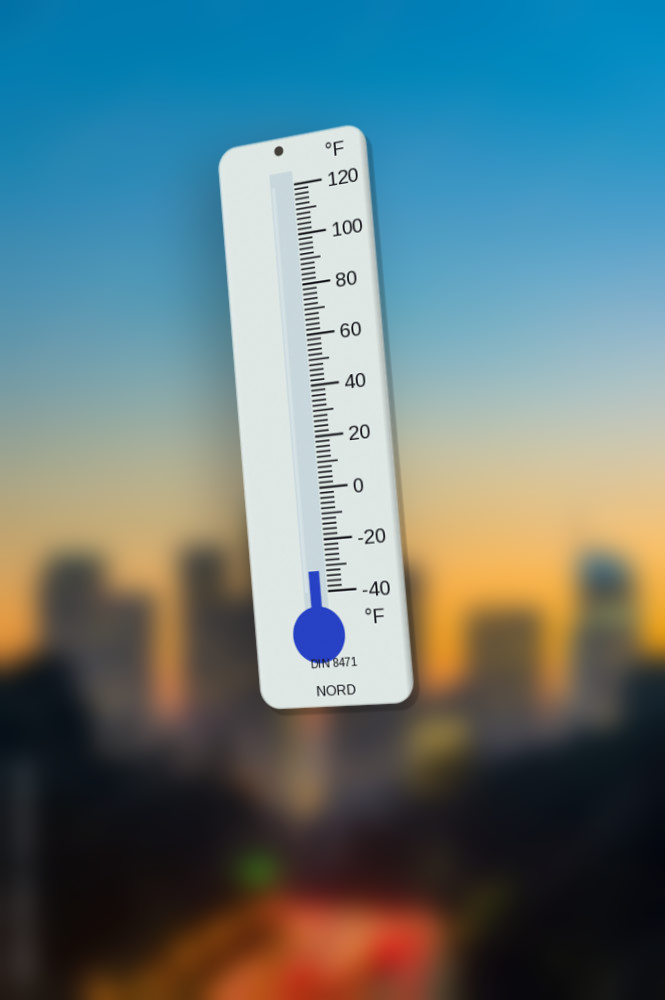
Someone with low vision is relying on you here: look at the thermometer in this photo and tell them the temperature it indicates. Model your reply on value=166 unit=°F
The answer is value=-32 unit=°F
